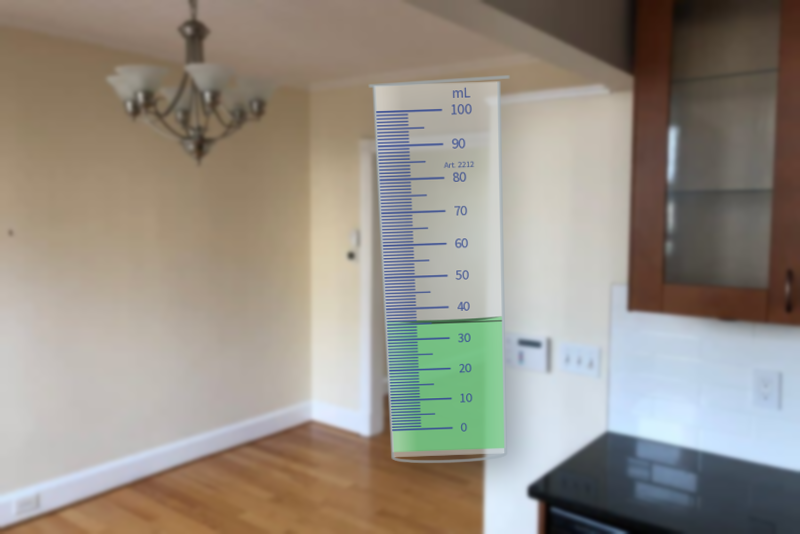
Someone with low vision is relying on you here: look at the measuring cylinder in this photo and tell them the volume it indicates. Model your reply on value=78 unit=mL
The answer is value=35 unit=mL
